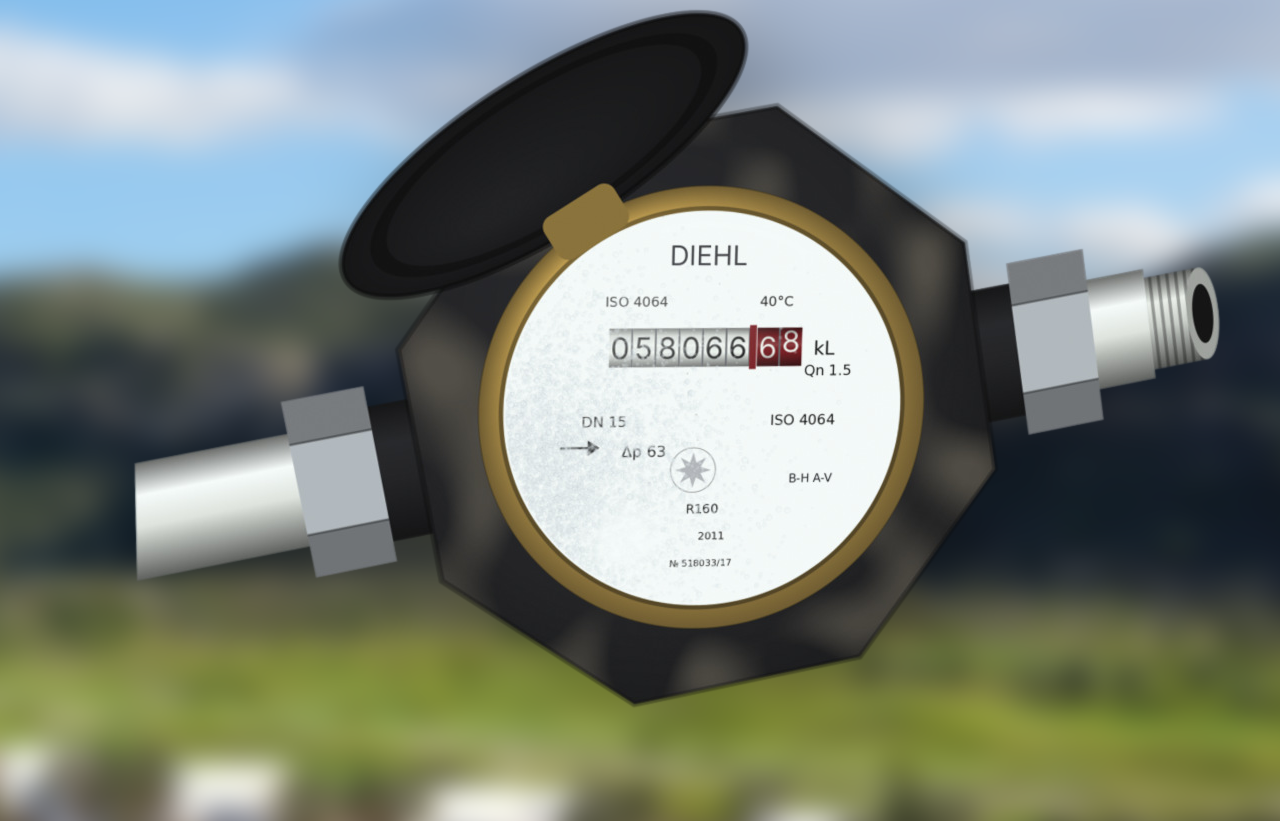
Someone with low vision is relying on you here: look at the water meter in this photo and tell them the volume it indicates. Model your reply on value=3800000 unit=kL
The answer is value=58066.68 unit=kL
